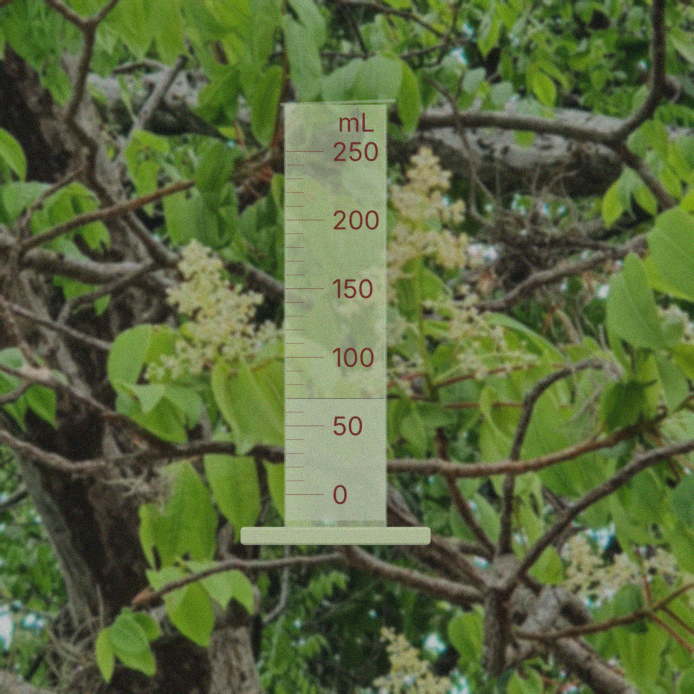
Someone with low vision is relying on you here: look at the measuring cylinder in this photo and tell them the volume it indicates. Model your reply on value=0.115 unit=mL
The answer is value=70 unit=mL
